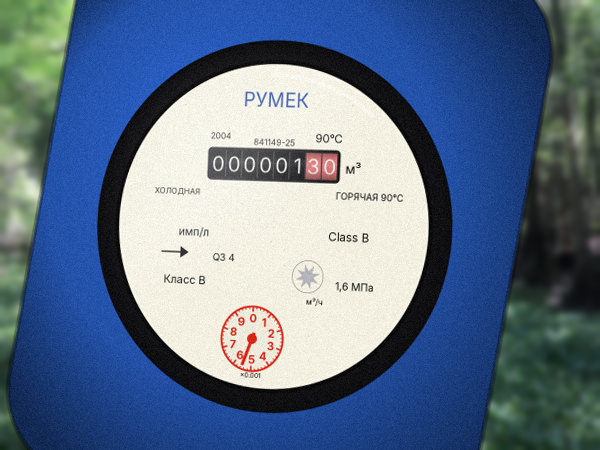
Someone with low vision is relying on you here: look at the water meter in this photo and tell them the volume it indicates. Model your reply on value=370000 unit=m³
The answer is value=1.305 unit=m³
